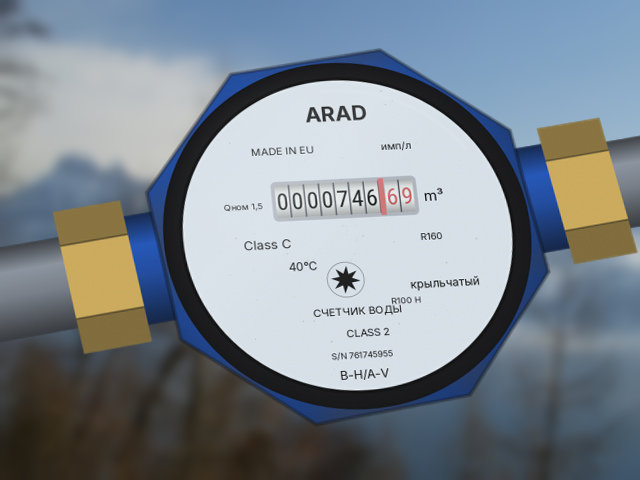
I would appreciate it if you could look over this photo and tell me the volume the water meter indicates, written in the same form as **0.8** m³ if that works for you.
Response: **746.69** m³
